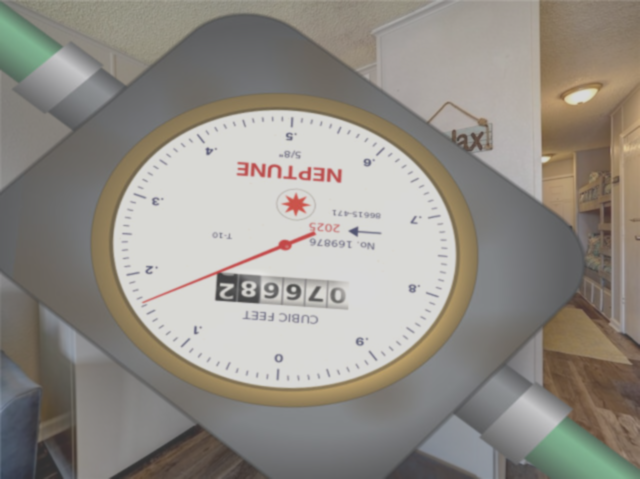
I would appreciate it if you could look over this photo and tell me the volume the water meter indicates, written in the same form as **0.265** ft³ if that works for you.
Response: **76682.16** ft³
